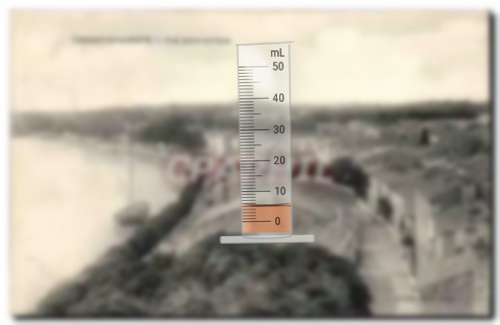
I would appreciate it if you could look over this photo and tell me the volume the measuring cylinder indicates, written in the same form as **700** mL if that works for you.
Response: **5** mL
